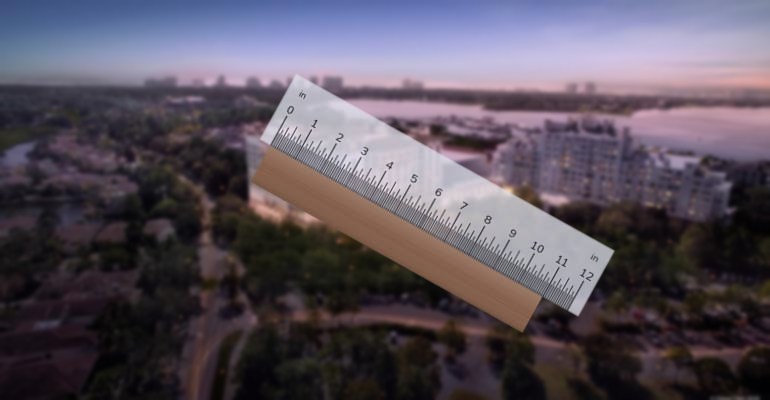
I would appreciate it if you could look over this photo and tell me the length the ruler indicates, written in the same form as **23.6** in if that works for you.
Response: **11** in
